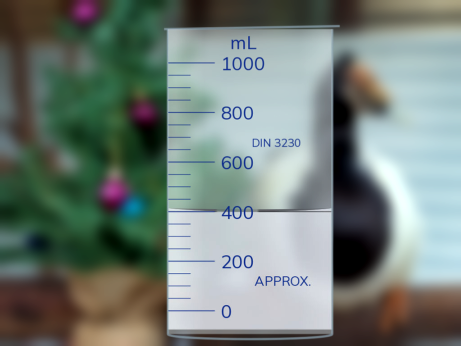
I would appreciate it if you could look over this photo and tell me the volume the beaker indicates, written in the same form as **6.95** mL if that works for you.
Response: **400** mL
